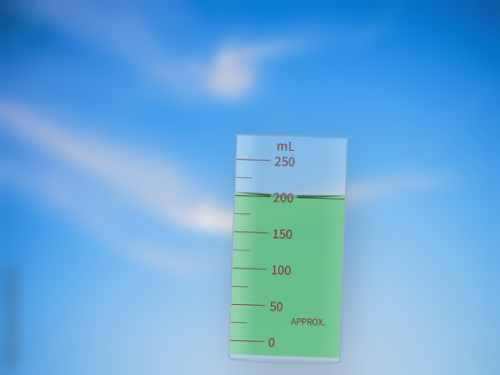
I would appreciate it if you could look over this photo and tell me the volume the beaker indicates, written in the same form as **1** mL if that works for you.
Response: **200** mL
